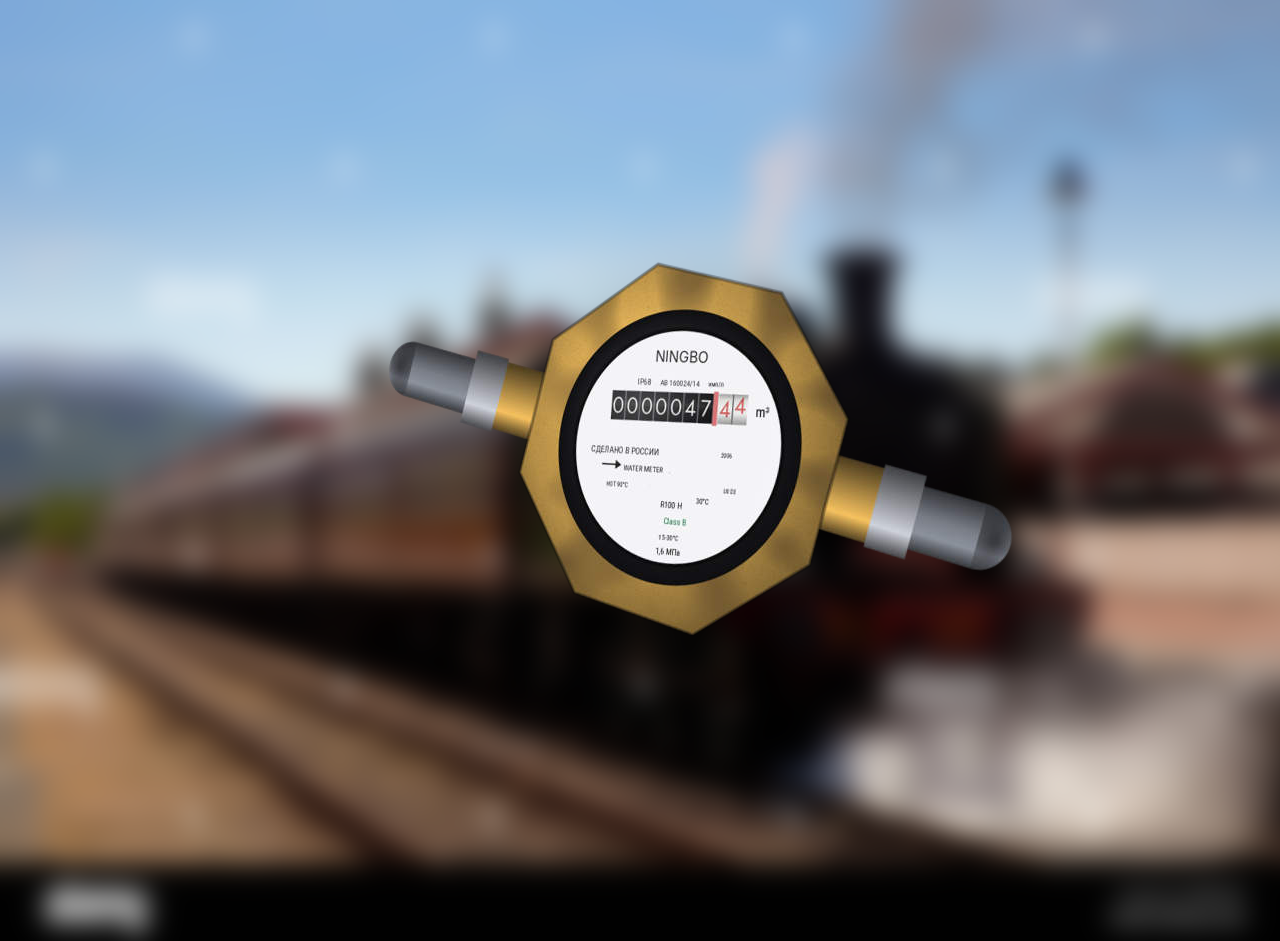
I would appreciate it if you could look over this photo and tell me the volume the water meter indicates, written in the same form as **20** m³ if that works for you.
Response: **47.44** m³
